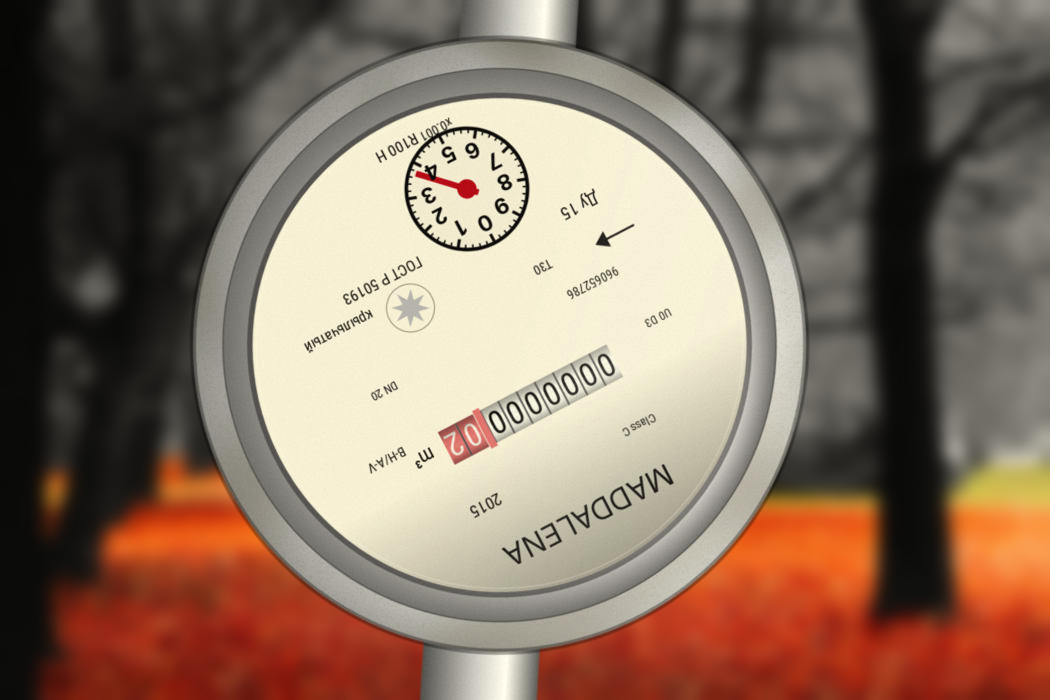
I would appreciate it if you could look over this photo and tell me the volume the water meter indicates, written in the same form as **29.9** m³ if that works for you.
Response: **0.023** m³
